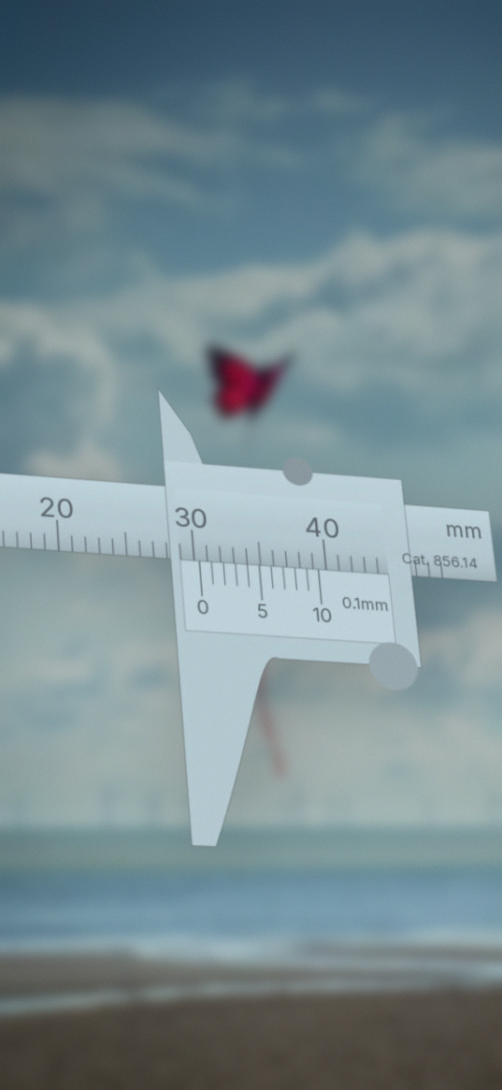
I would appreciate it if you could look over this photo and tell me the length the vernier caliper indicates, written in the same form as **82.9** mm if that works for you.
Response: **30.4** mm
